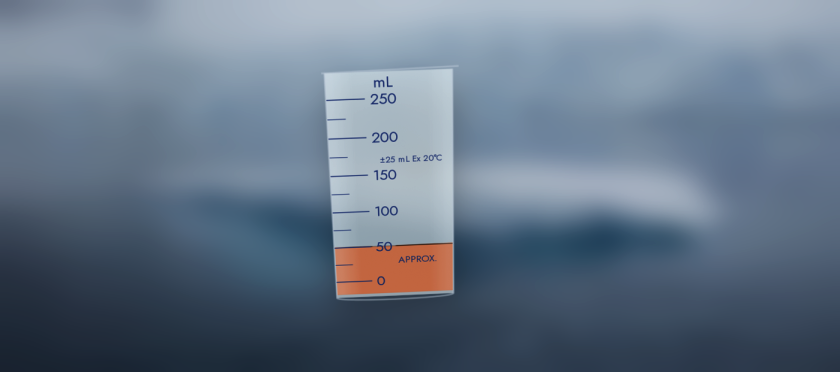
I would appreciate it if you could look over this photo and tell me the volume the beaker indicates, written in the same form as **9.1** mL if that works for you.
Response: **50** mL
